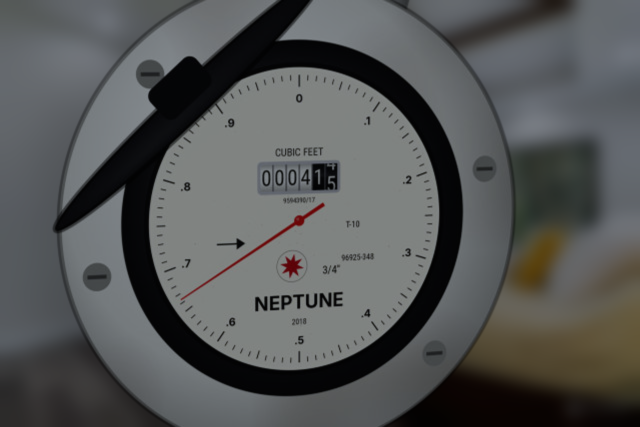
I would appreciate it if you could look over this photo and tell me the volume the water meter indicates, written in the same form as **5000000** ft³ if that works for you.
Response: **414.66** ft³
